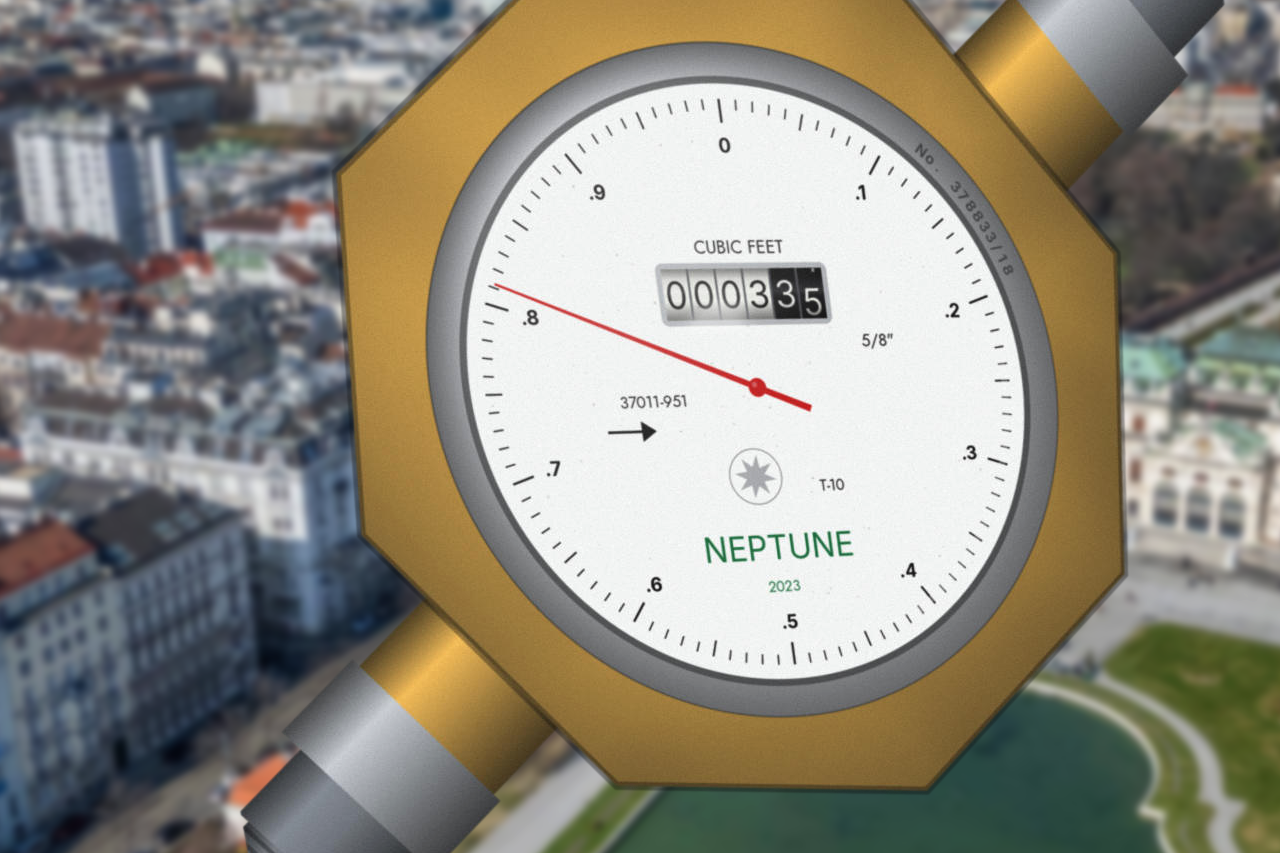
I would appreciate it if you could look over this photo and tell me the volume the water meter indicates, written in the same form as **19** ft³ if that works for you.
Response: **334.81** ft³
